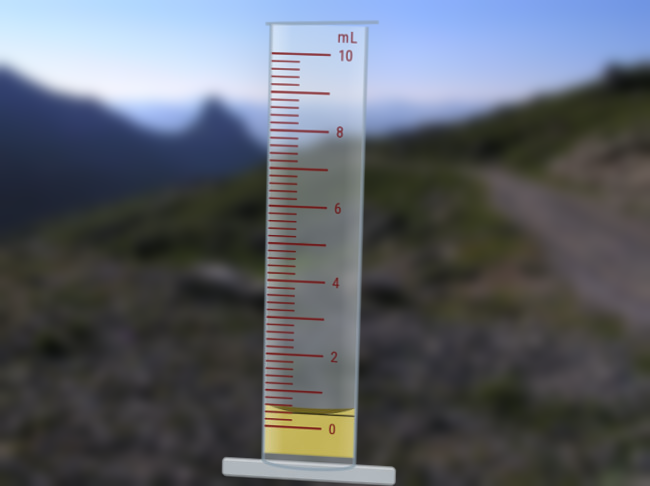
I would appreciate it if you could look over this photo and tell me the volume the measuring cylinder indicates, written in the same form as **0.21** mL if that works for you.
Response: **0.4** mL
